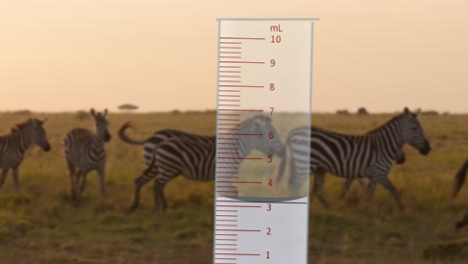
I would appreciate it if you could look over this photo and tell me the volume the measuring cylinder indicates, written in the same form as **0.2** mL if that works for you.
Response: **3.2** mL
